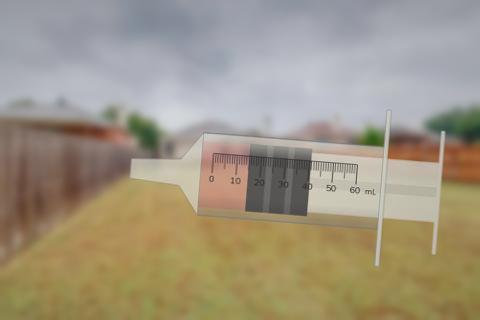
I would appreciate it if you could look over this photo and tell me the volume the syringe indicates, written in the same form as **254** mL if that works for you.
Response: **15** mL
